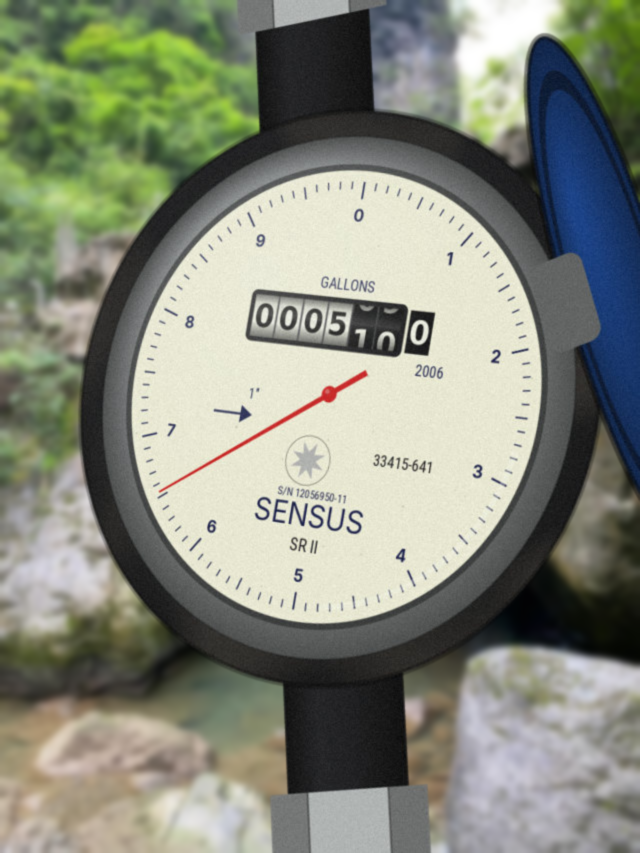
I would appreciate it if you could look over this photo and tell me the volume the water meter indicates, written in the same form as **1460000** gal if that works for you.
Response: **5096.5** gal
